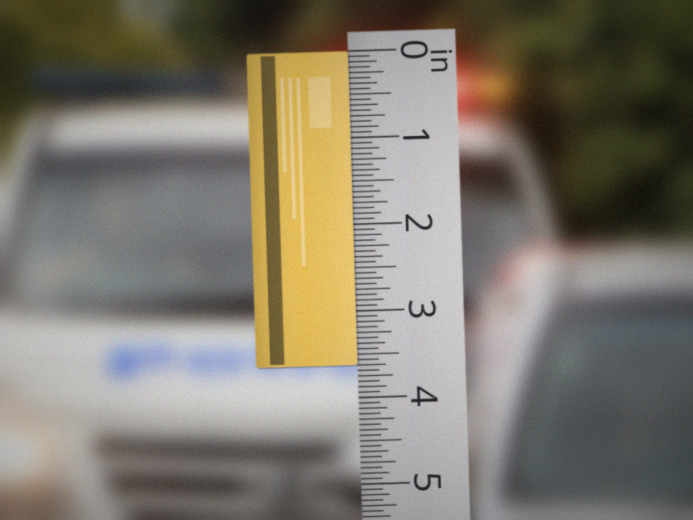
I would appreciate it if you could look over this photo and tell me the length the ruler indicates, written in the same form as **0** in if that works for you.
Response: **3.625** in
